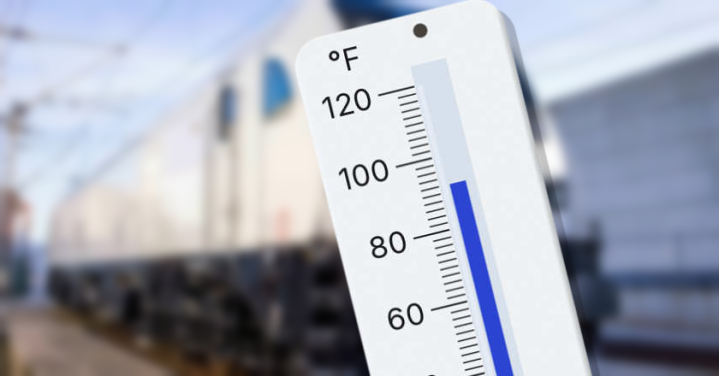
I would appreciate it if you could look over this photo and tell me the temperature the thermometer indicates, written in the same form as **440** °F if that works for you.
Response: **92** °F
